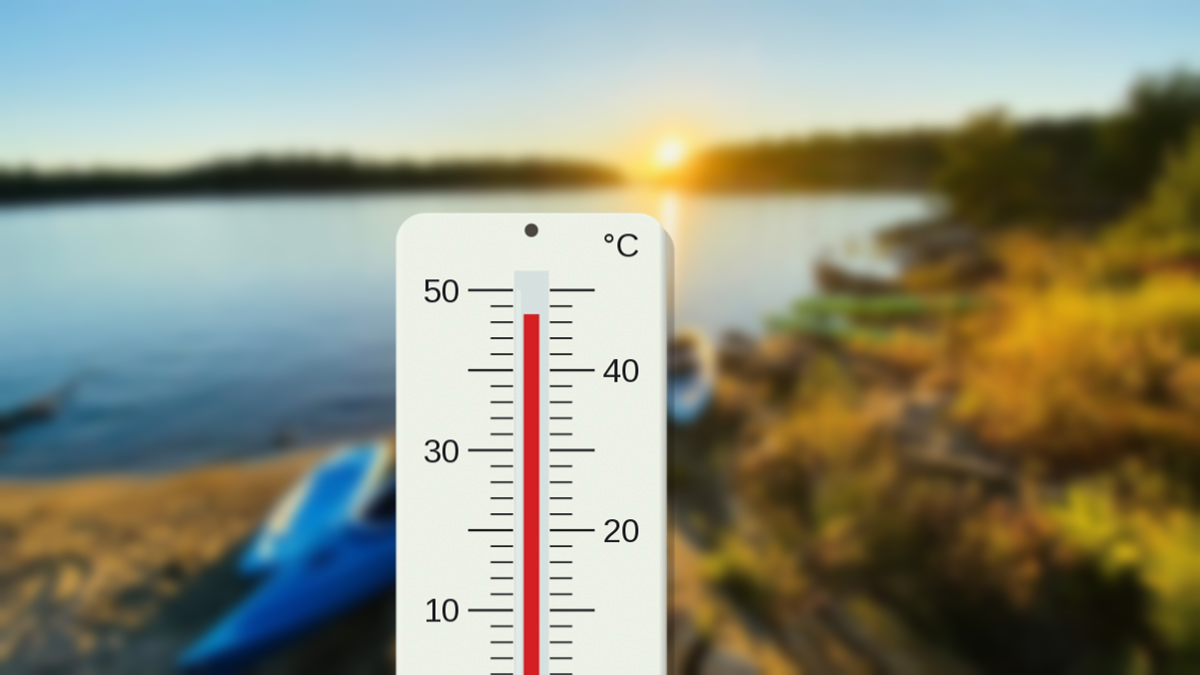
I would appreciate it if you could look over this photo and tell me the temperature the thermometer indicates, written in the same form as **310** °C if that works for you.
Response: **47** °C
